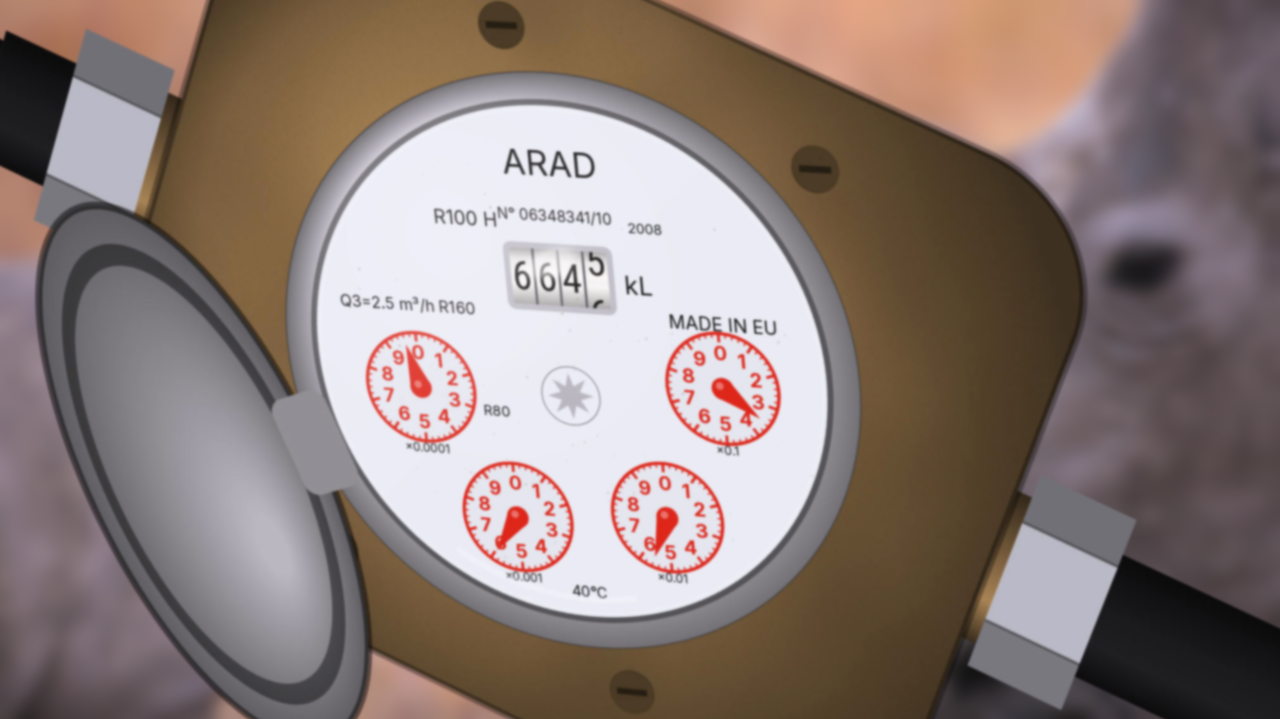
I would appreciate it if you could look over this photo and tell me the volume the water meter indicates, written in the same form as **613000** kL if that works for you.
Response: **6645.3559** kL
